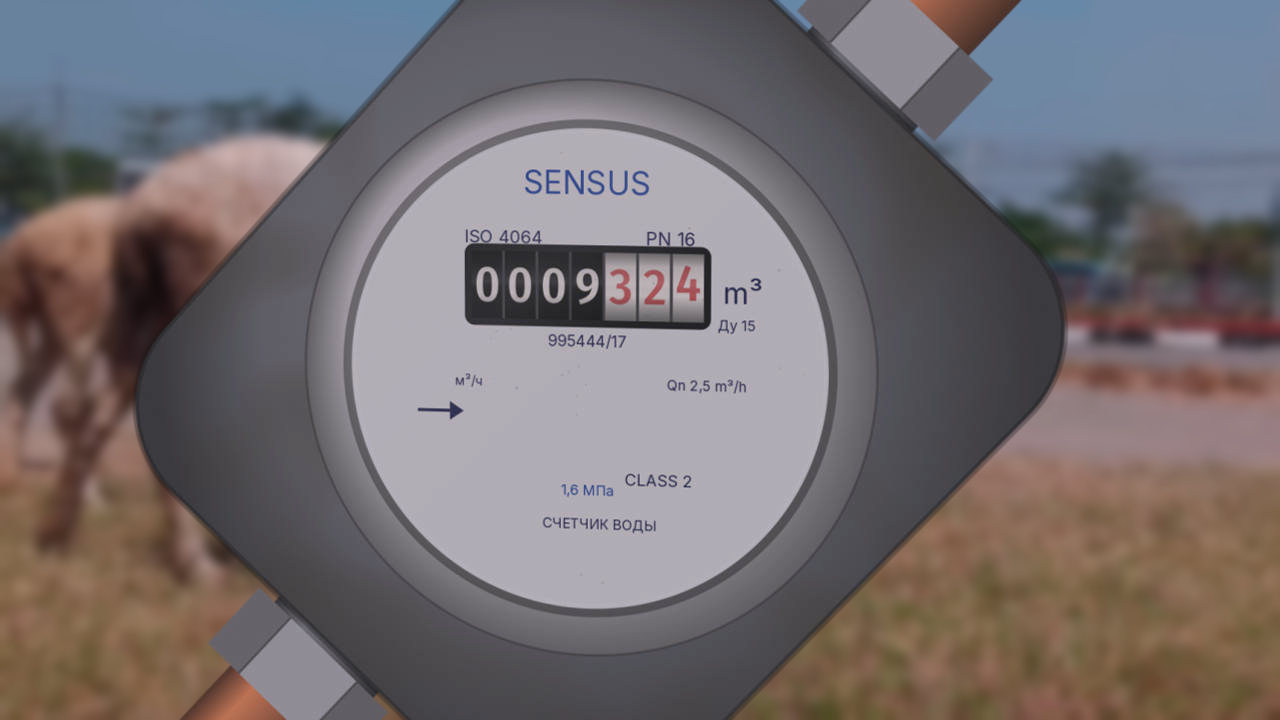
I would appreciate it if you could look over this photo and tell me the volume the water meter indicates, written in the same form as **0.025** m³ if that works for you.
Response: **9.324** m³
